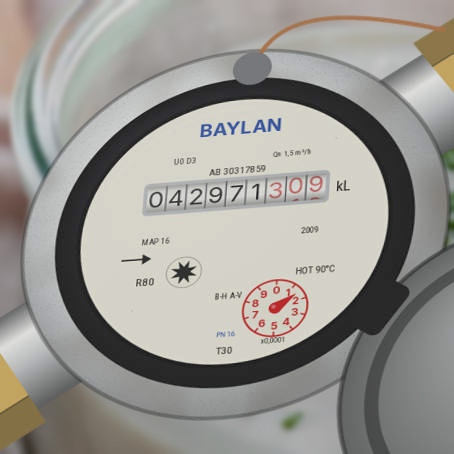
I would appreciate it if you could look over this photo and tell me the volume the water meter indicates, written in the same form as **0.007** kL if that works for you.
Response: **42971.3091** kL
